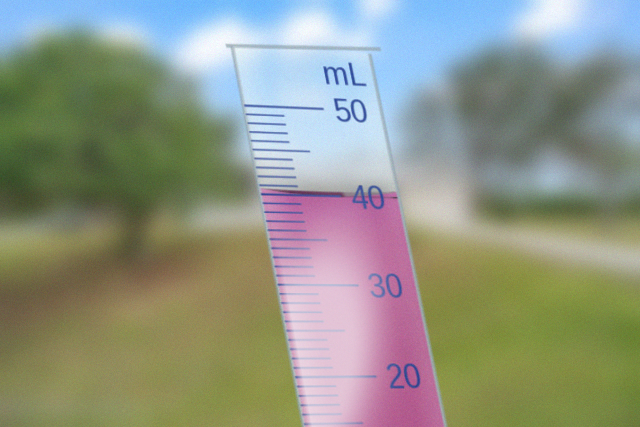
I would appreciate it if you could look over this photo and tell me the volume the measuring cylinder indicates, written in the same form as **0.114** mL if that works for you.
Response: **40** mL
